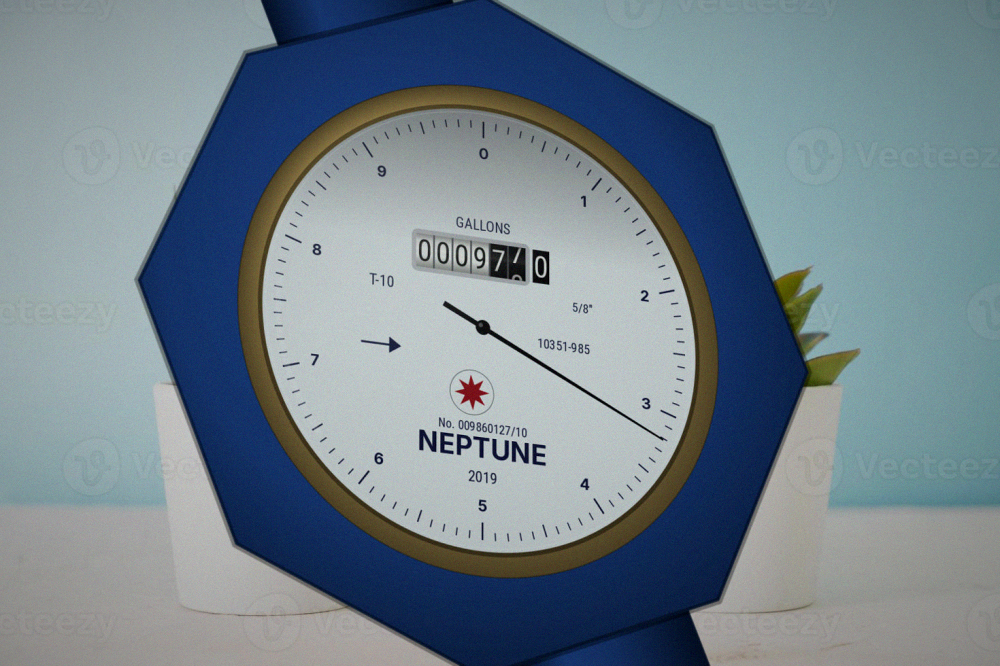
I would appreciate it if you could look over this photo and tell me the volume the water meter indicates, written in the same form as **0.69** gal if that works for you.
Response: **9773.2** gal
